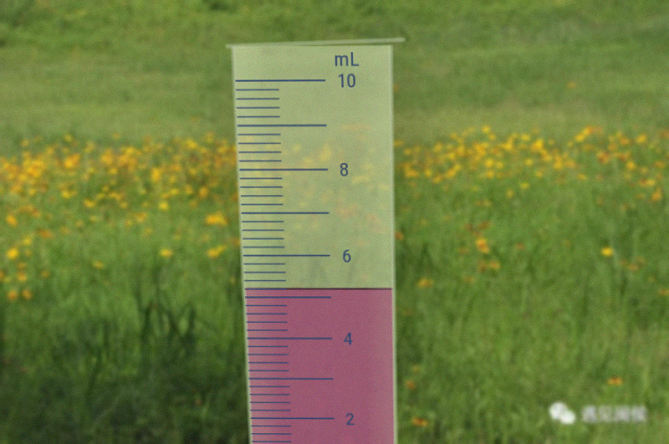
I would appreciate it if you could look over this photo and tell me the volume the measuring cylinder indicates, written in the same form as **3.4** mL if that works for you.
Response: **5.2** mL
